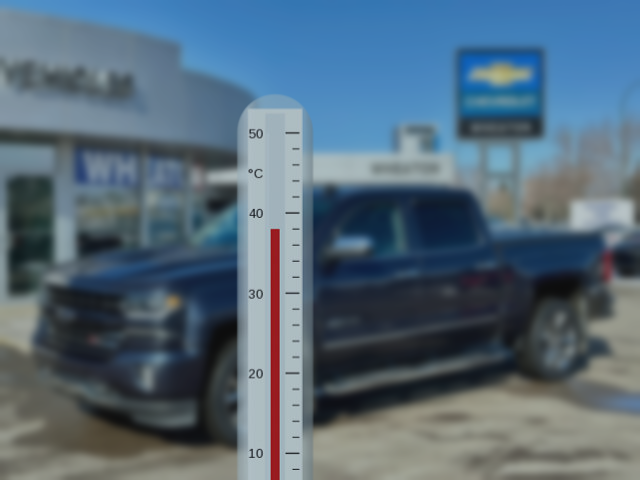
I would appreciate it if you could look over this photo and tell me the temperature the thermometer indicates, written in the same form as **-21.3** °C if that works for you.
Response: **38** °C
